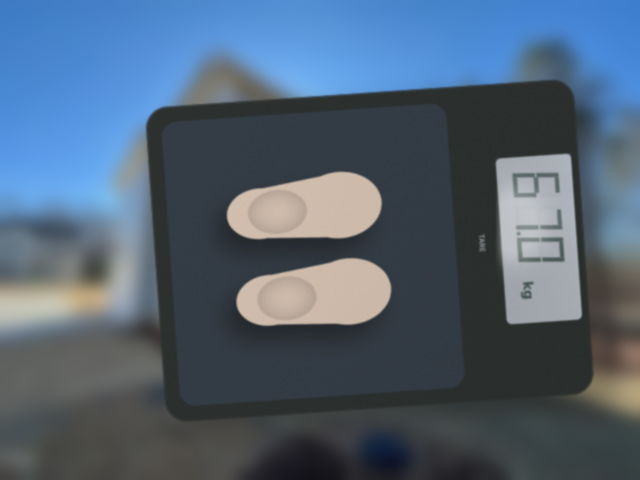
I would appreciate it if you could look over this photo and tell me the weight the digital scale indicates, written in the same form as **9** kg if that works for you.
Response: **67.0** kg
